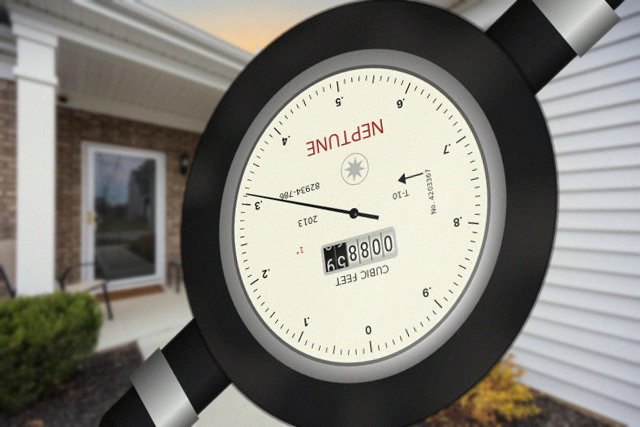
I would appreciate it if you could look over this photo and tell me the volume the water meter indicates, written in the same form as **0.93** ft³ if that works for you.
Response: **8859.31** ft³
